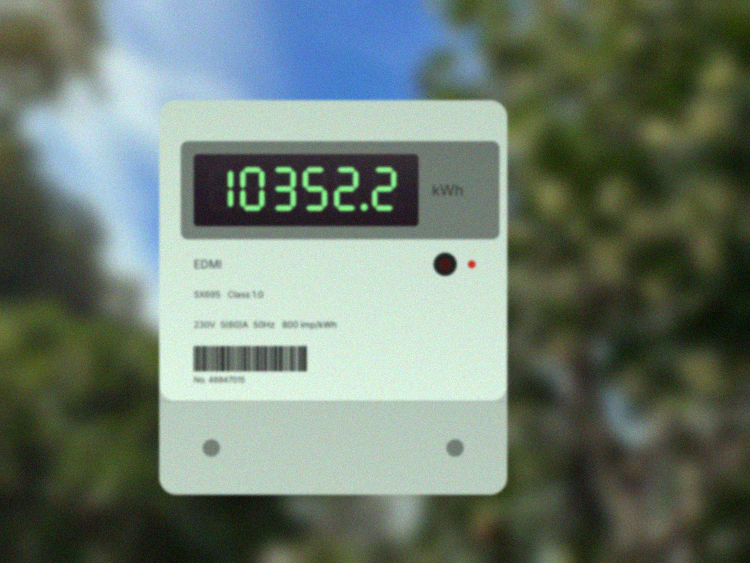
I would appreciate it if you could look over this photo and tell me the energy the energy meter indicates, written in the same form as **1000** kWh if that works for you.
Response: **10352.2** kWh
